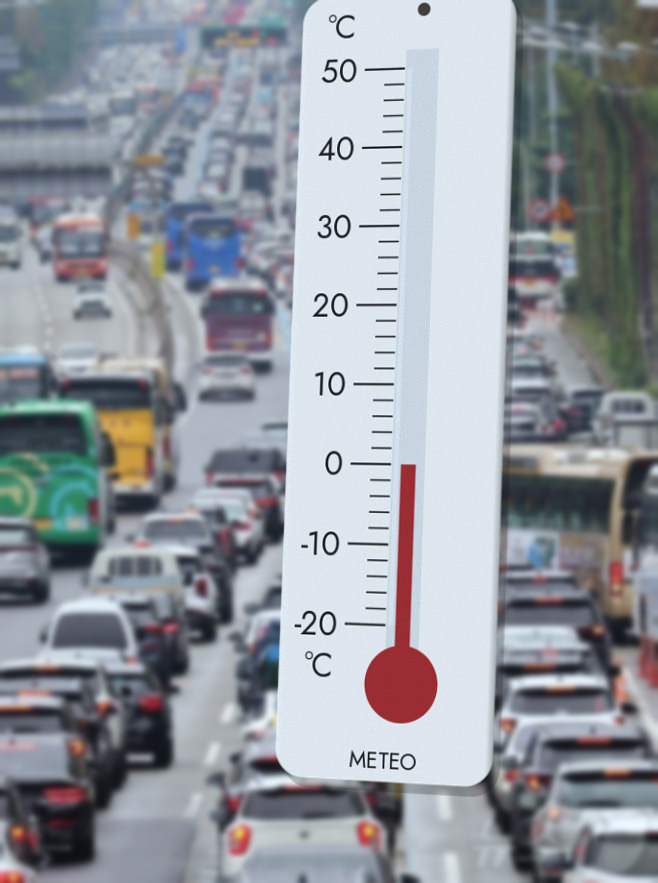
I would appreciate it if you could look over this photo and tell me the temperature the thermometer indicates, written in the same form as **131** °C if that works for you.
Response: **0** °C
